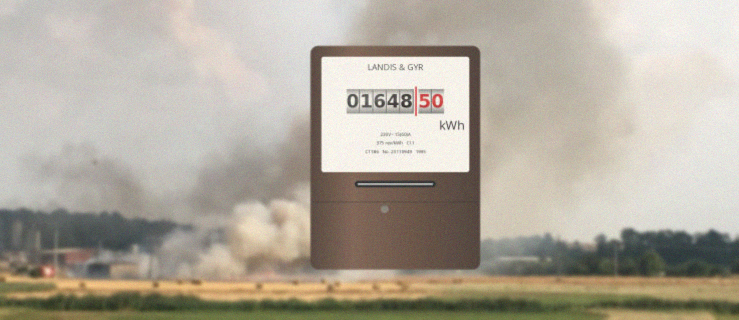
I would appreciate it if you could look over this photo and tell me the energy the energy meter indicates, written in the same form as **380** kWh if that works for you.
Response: **1648.50** kWh
